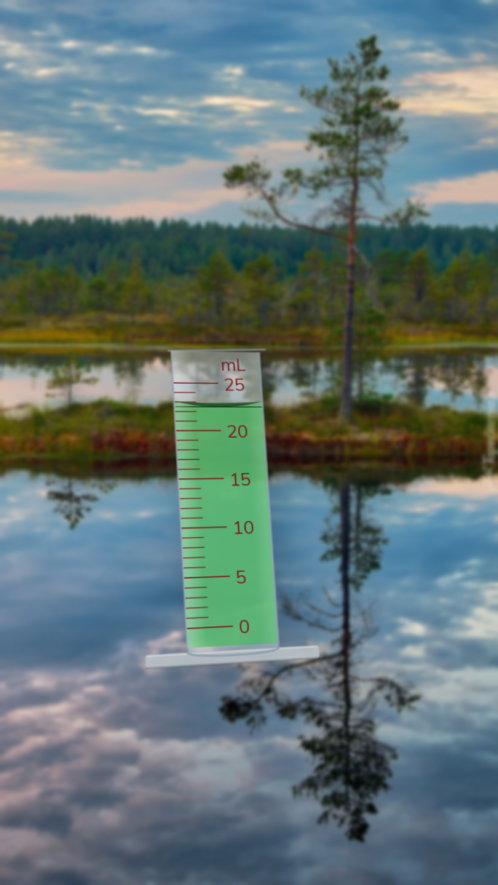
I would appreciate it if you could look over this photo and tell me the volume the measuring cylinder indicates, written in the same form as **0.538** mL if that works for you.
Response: **22.5** mL
